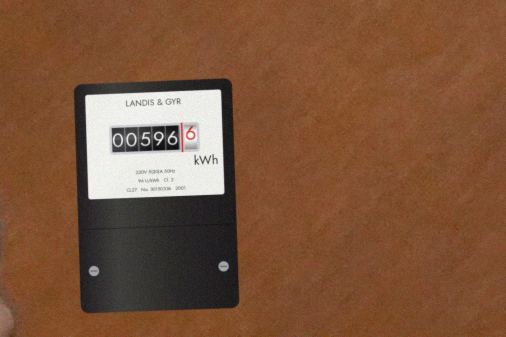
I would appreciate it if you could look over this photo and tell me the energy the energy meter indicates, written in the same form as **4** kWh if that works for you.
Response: **596.6** kWh
